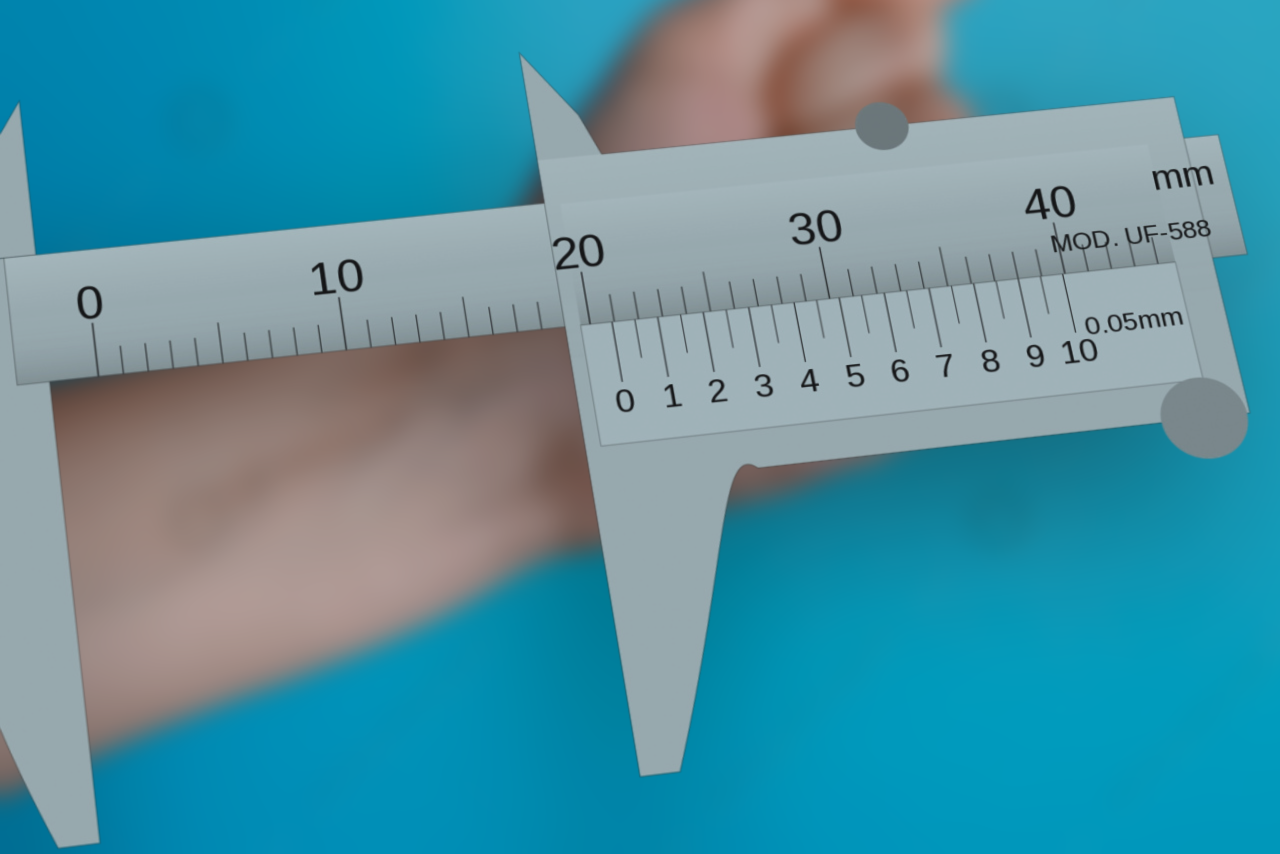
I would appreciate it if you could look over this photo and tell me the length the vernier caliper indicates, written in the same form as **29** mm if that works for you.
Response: **20.9** mm
